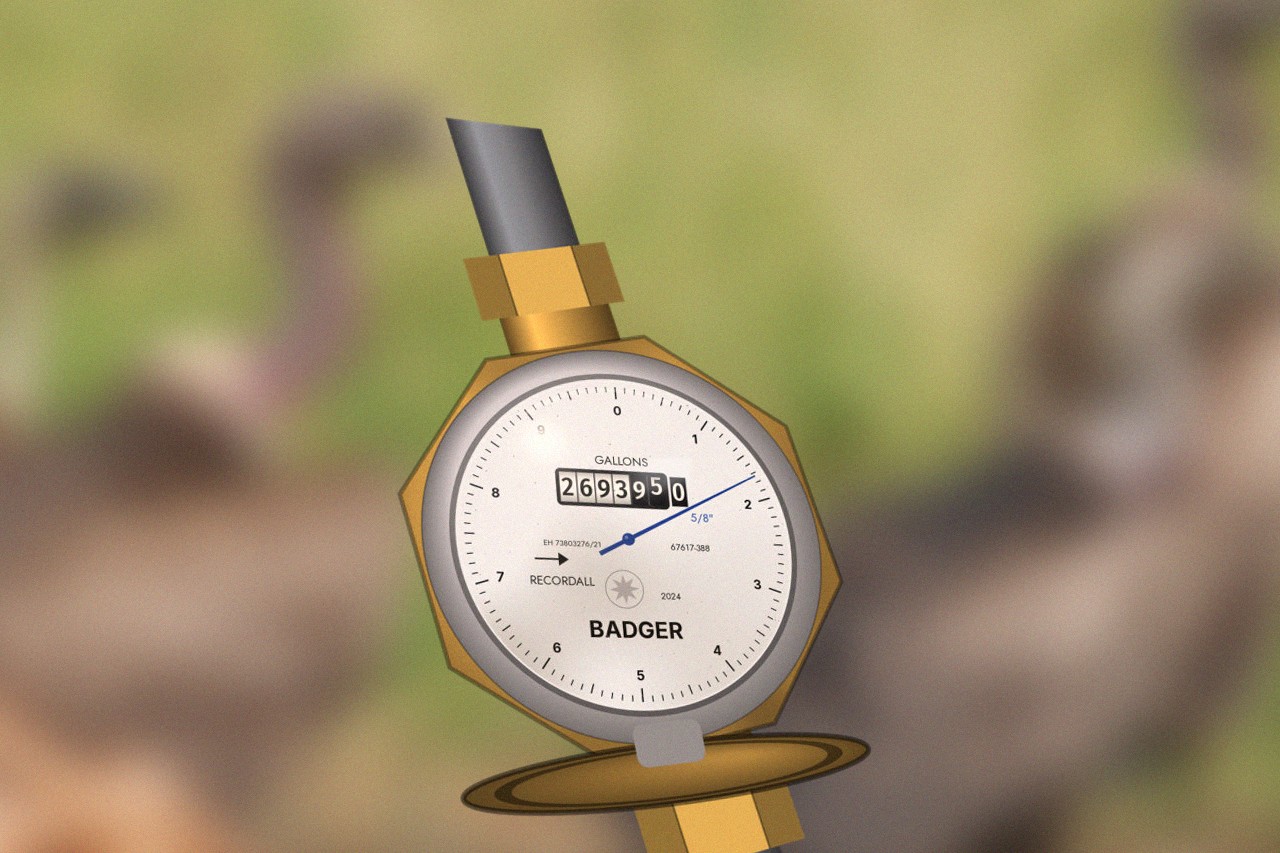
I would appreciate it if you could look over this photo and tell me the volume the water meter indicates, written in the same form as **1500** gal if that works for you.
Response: **2693951.7** gal
